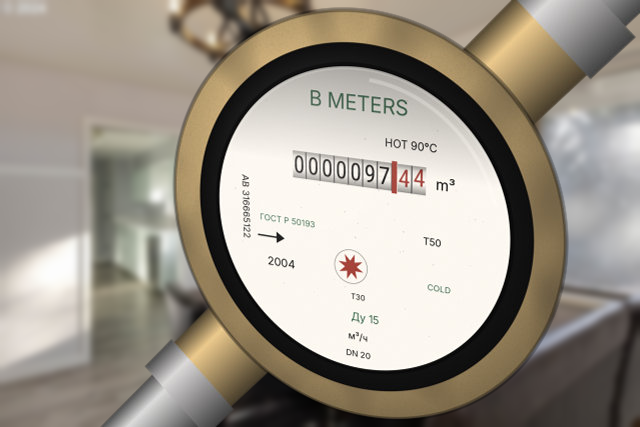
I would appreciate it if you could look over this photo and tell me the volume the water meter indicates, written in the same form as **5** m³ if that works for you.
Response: **97.44** m³
